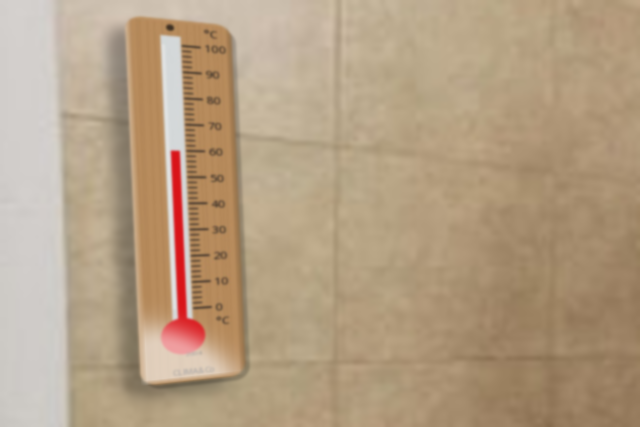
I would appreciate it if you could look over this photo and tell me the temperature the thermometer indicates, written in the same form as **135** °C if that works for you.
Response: **60** °C
